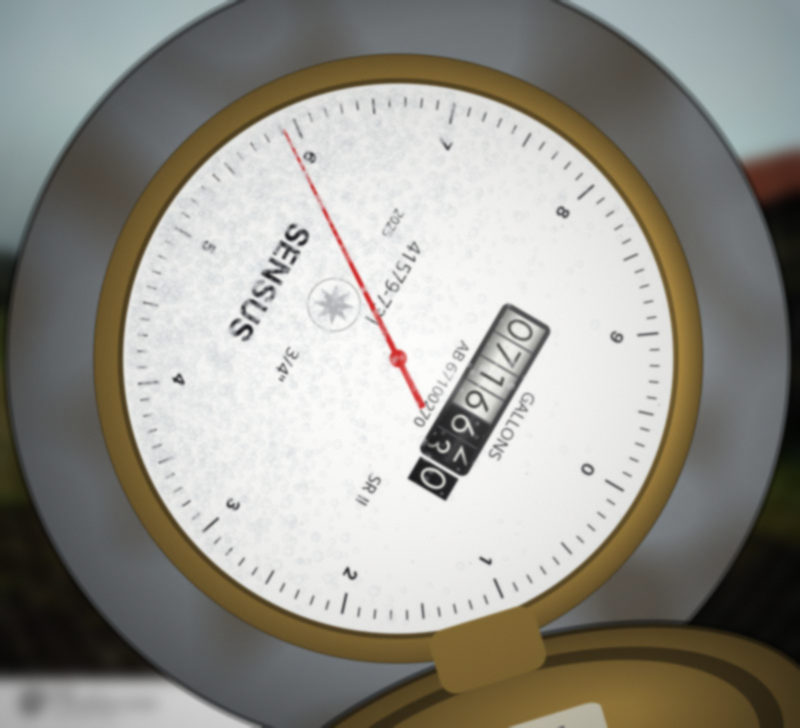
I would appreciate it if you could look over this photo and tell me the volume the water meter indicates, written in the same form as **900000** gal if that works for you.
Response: **716625.9** gal
